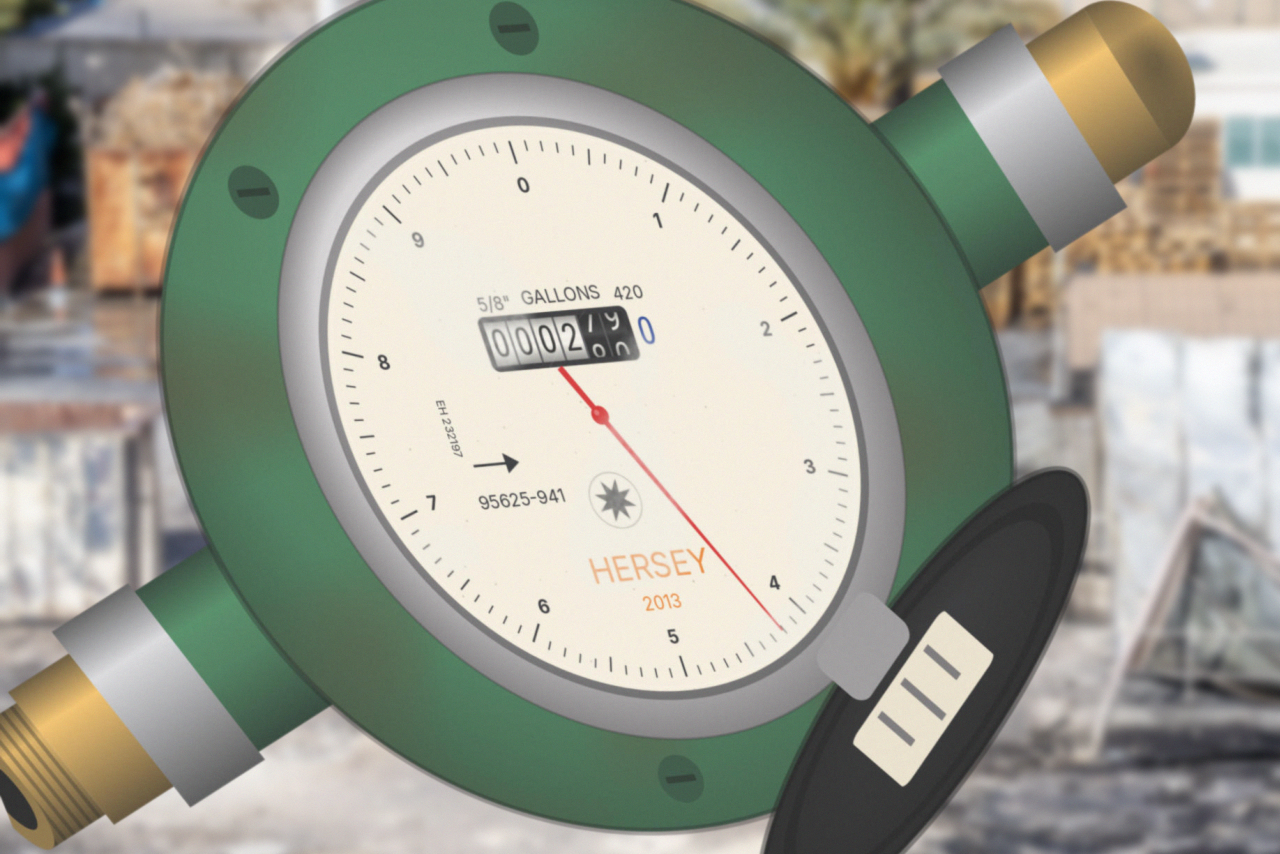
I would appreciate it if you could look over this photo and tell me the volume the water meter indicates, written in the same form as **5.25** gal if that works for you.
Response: **2794.2** gal
